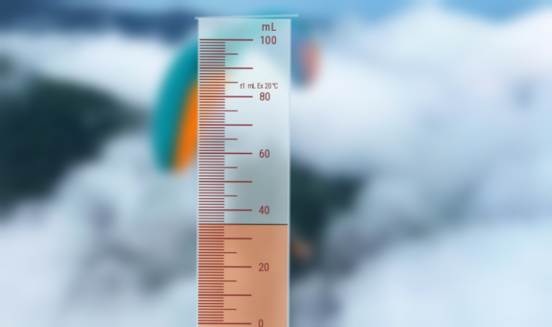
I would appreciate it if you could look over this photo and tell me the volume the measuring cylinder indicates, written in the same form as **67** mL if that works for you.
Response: **35** mL
